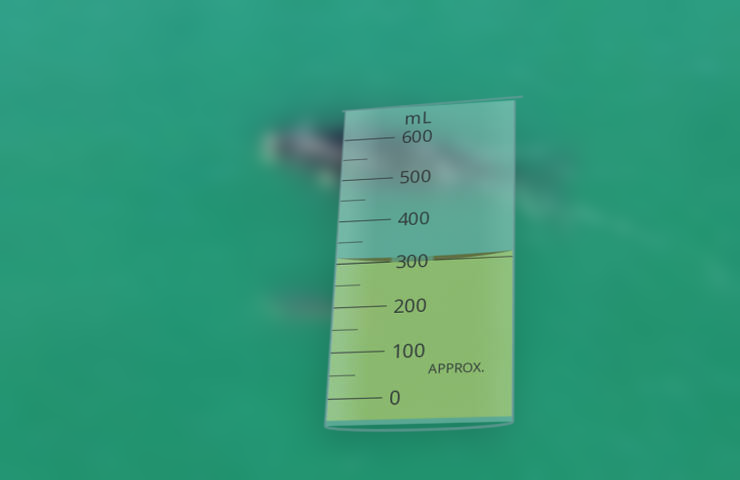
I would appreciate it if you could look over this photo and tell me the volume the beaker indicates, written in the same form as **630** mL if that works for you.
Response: **300** mL
